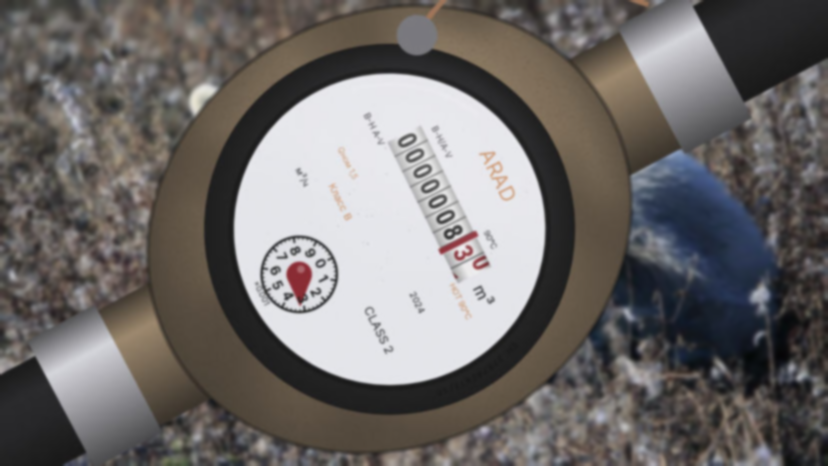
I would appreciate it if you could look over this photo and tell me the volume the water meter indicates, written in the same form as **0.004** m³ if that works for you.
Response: **8.303** m³
